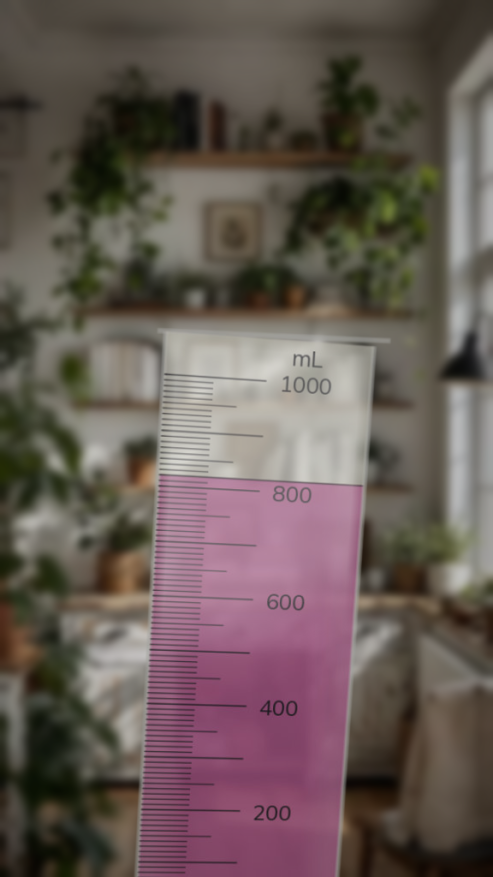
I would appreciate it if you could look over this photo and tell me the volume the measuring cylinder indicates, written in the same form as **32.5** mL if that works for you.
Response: **820** mL
